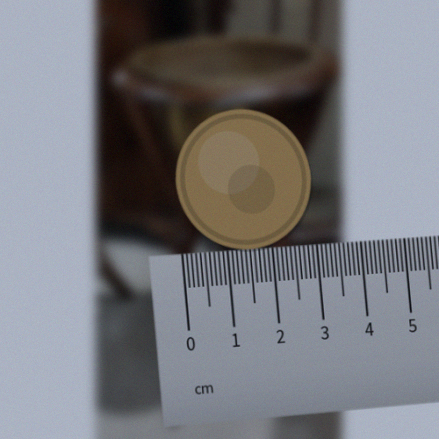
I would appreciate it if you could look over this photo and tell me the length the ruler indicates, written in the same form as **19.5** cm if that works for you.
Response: **3** cm
